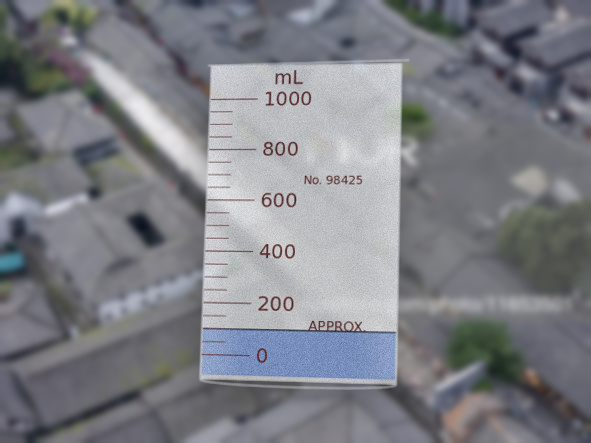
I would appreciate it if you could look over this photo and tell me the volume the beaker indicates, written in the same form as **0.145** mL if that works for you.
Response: **100** mL
